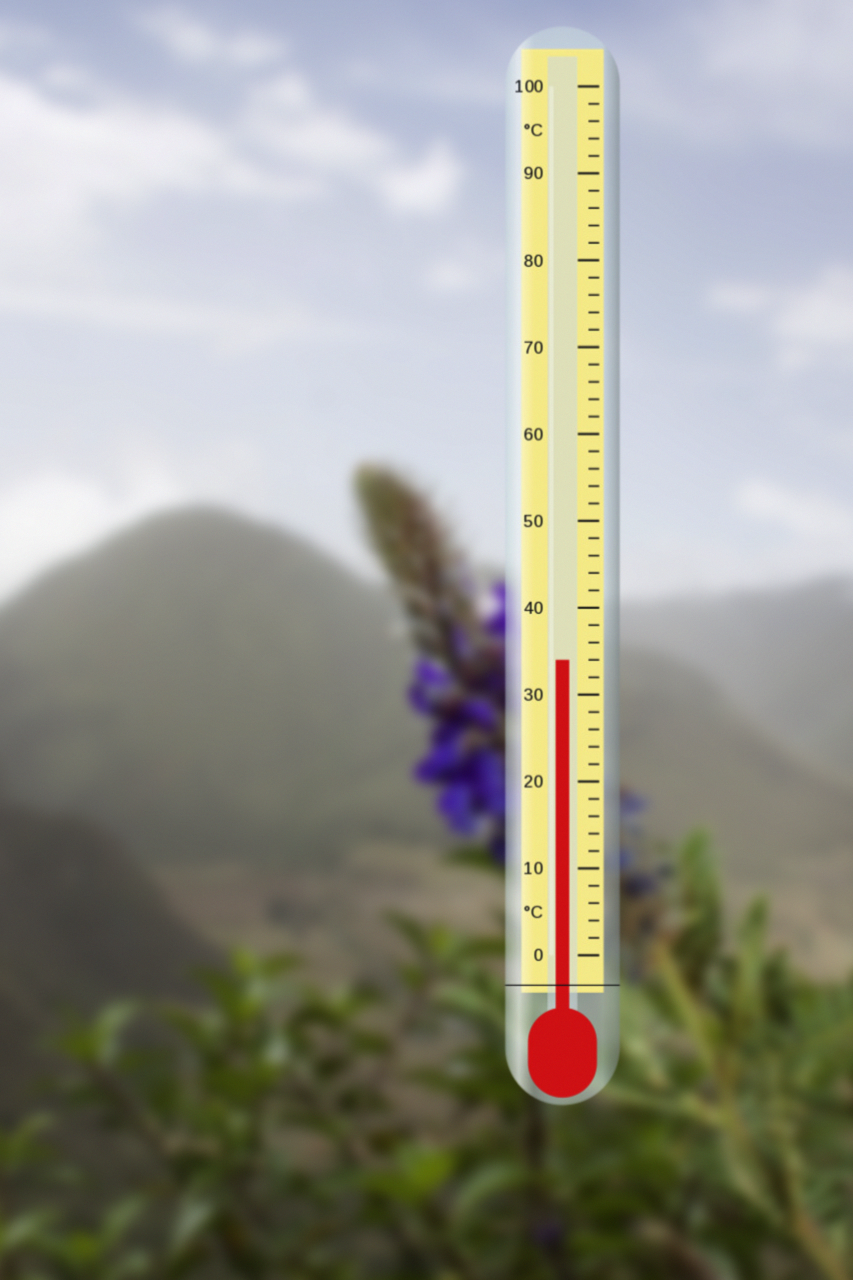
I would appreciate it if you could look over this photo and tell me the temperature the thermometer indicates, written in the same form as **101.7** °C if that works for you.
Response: **34** °C
